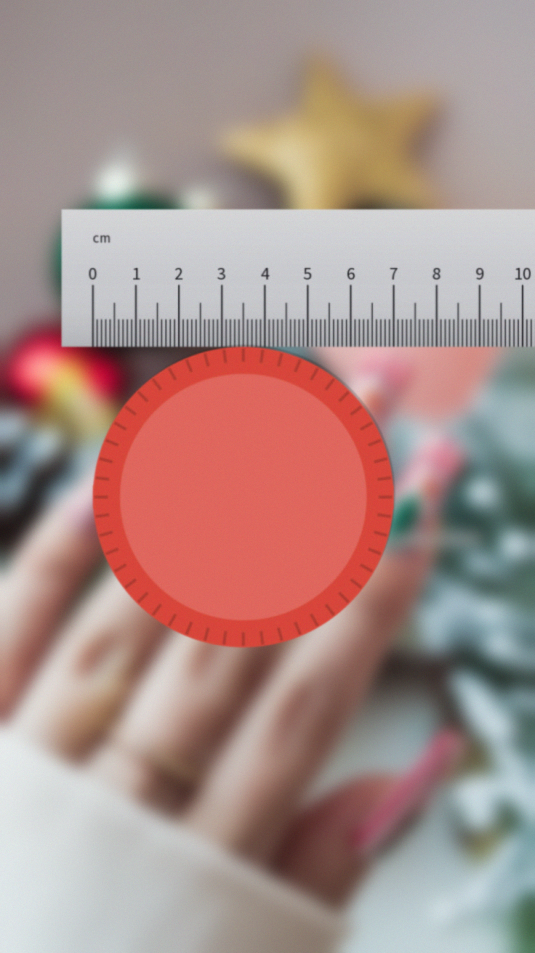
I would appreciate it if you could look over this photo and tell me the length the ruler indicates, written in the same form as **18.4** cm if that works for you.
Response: **7** cm
